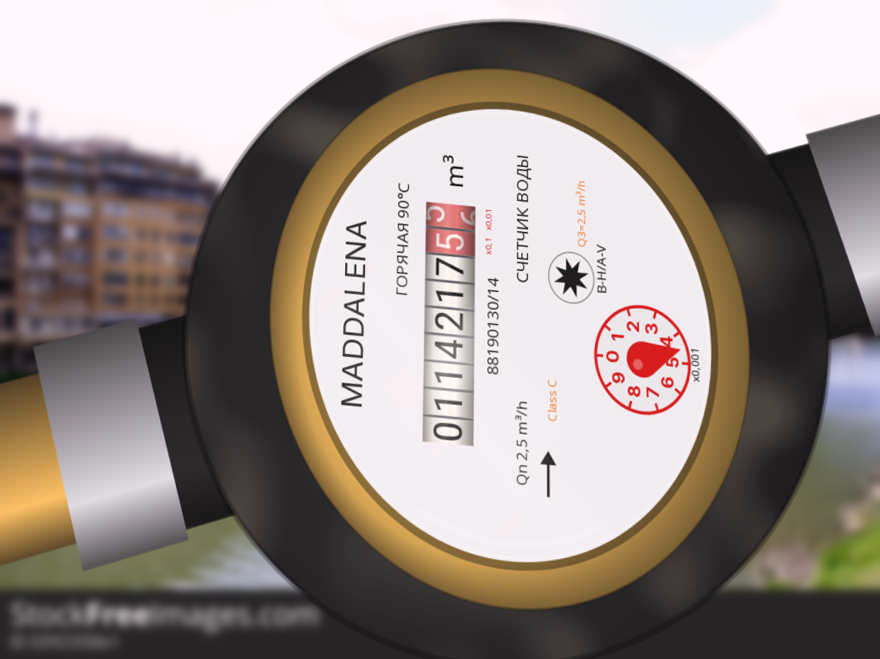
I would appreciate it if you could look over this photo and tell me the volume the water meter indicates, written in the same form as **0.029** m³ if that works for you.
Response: **114217.554** m³
